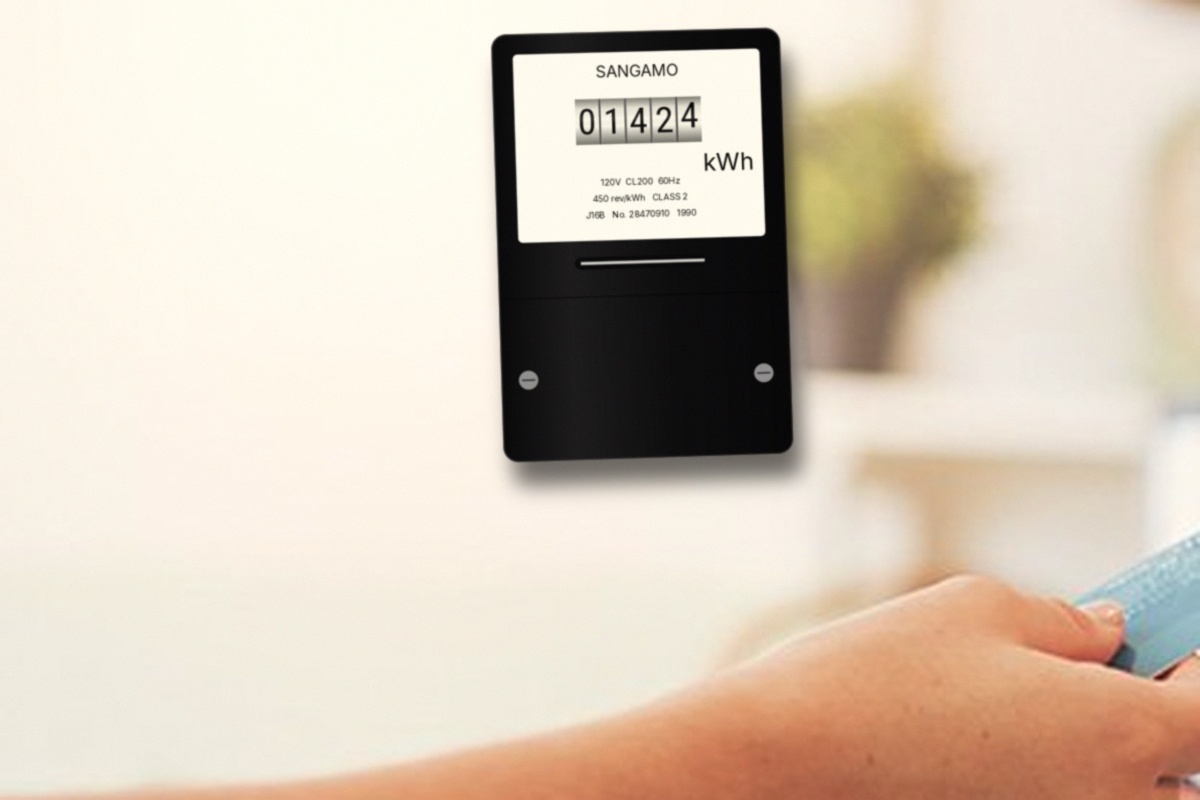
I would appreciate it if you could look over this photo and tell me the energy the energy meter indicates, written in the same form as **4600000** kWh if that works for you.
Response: **1424** kWh
